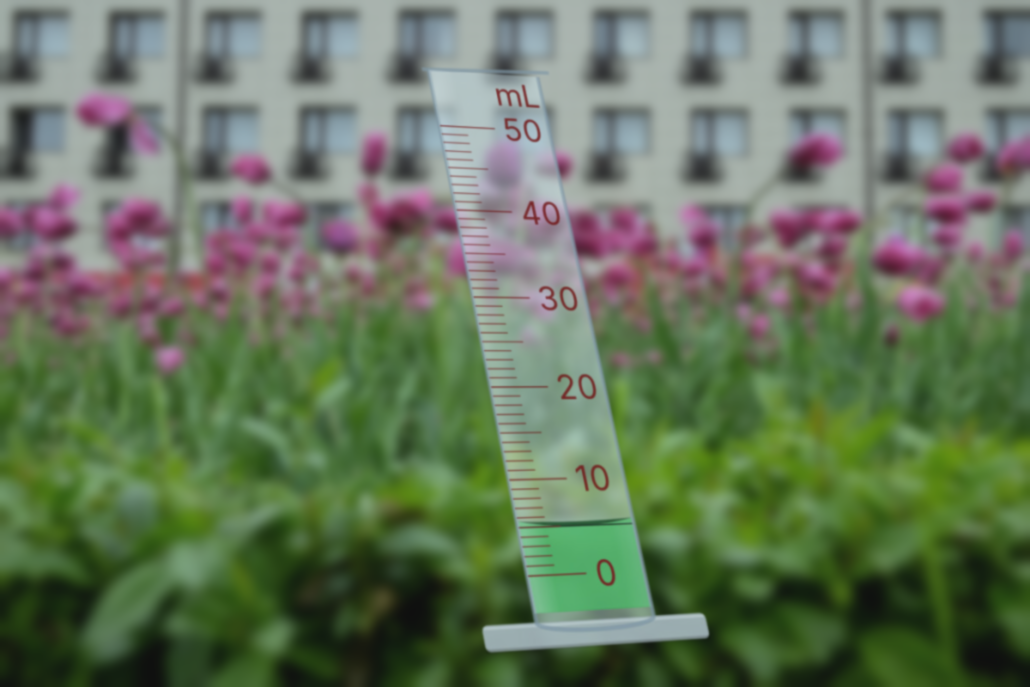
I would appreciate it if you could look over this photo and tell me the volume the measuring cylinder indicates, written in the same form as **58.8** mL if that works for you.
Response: **5** mL
